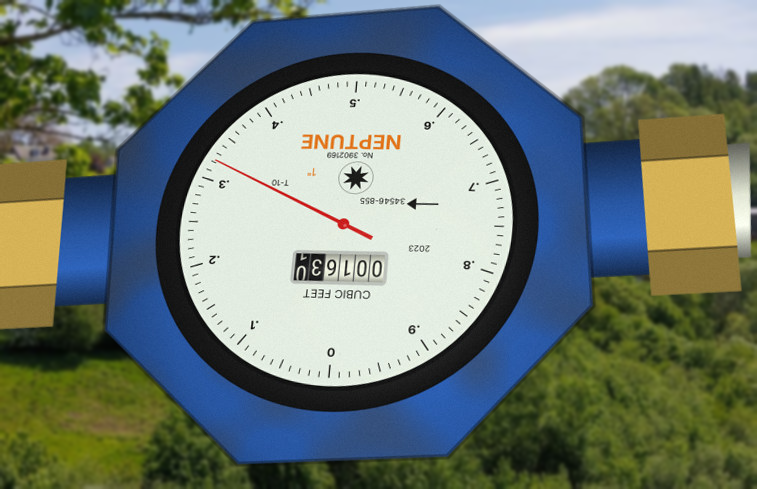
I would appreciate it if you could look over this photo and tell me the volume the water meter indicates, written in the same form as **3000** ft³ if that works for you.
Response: **1630.32** ft³
